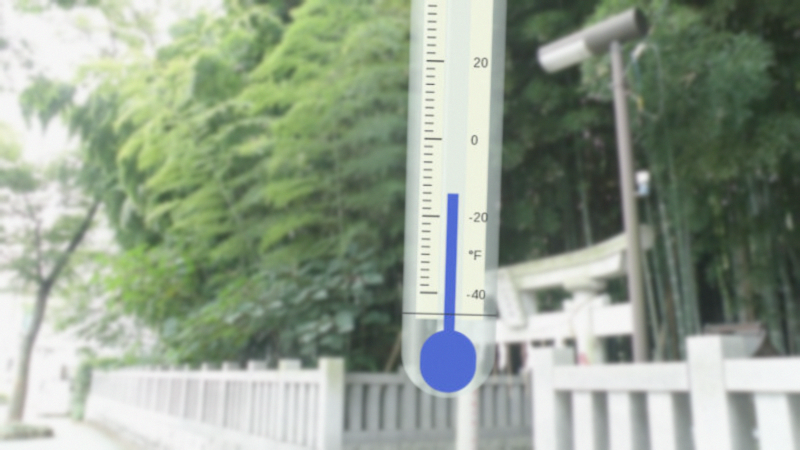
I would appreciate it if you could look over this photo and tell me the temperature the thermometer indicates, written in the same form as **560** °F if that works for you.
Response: **-14** °F
